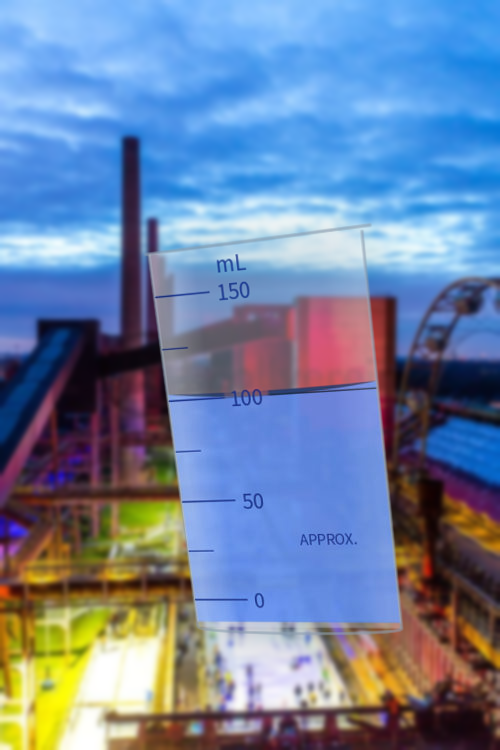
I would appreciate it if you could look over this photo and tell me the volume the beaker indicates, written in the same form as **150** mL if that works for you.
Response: **100** mL
